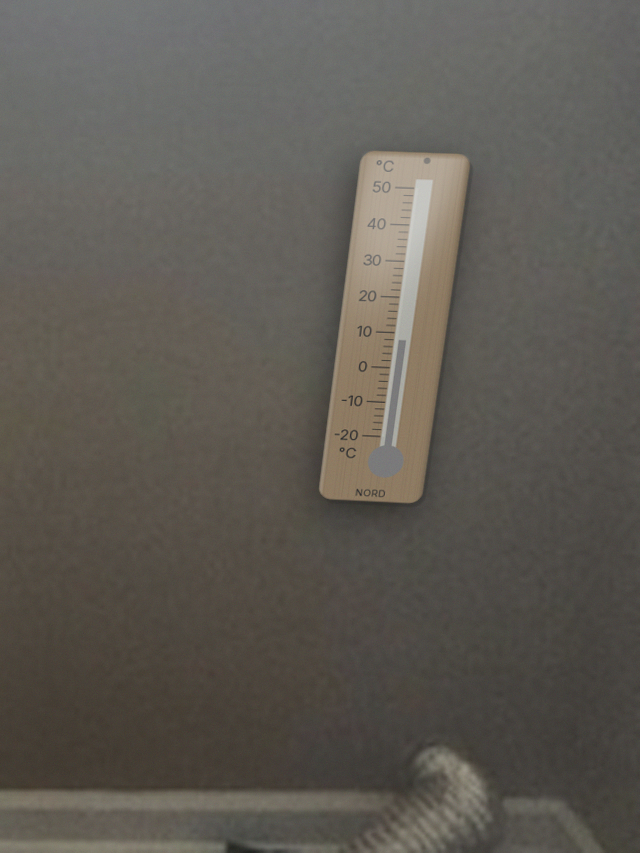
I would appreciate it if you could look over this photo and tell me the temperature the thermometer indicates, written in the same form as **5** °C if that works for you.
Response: **8** °C
